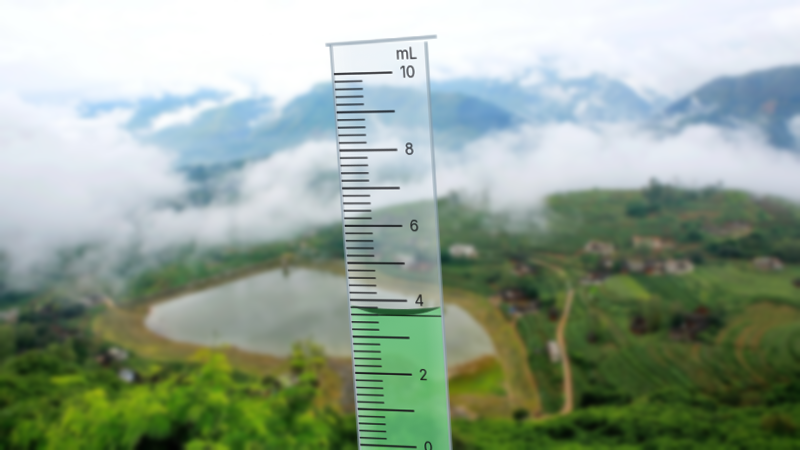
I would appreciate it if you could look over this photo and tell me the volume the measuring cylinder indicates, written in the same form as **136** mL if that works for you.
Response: **3.6** mL
